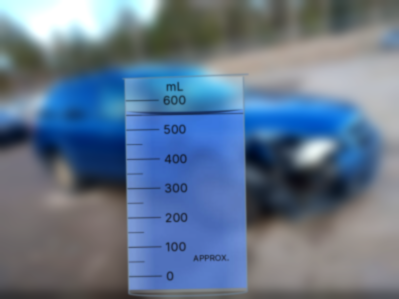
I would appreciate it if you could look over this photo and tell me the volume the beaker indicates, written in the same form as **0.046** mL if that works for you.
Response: **550** mL
